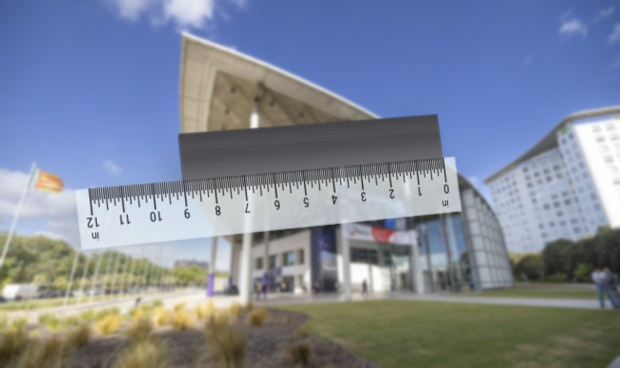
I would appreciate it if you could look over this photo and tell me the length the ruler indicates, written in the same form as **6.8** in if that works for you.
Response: **9** in
